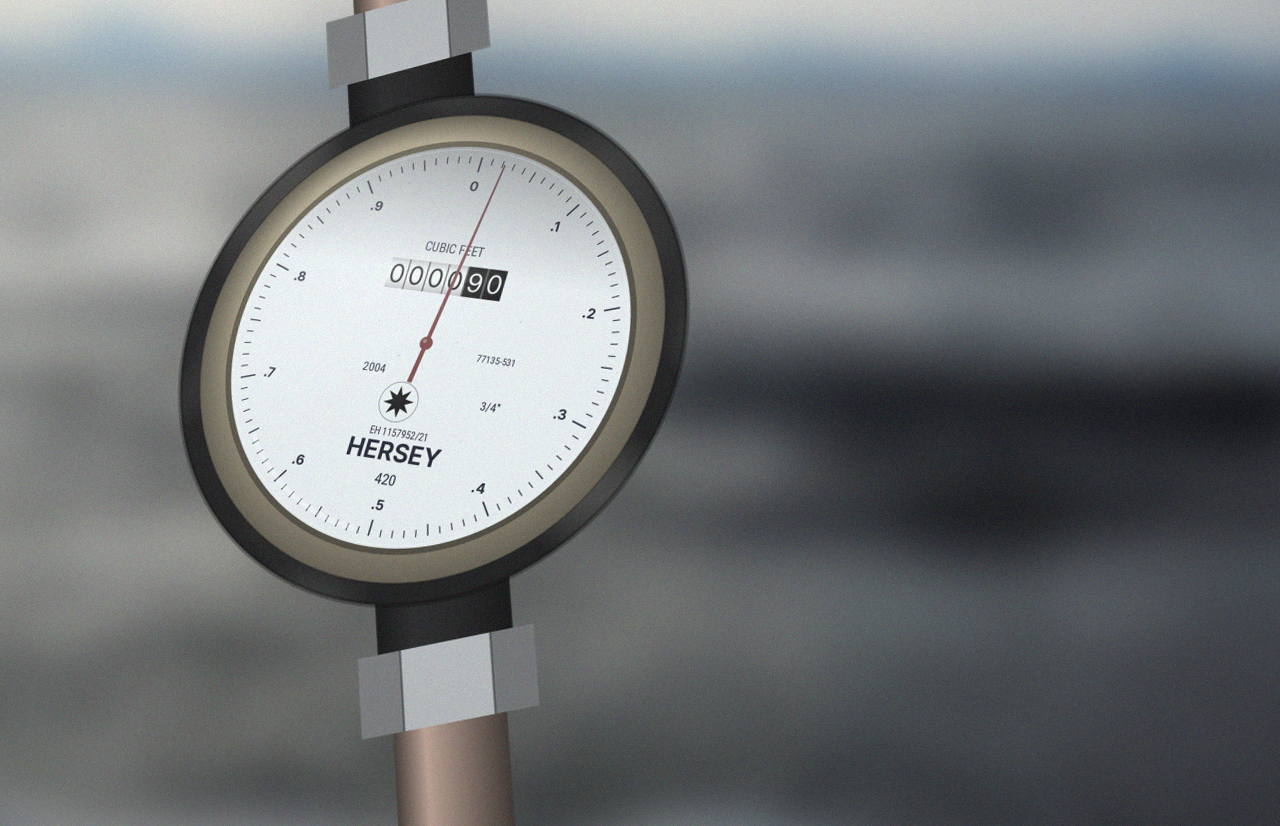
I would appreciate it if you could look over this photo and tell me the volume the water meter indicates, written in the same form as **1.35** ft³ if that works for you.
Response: **90.02** ft³
